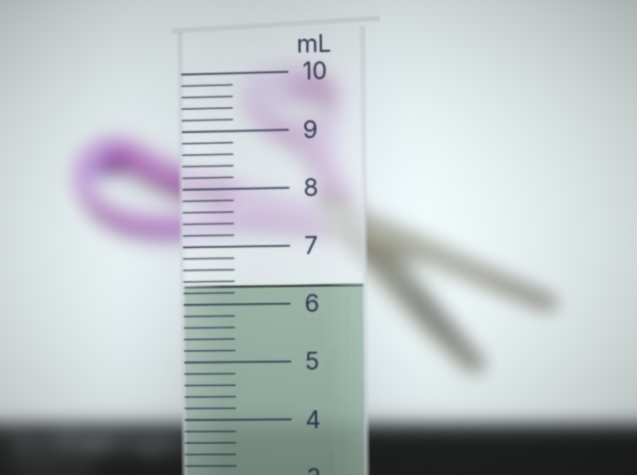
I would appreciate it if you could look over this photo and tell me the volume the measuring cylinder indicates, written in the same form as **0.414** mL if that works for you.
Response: **6.3** mL
